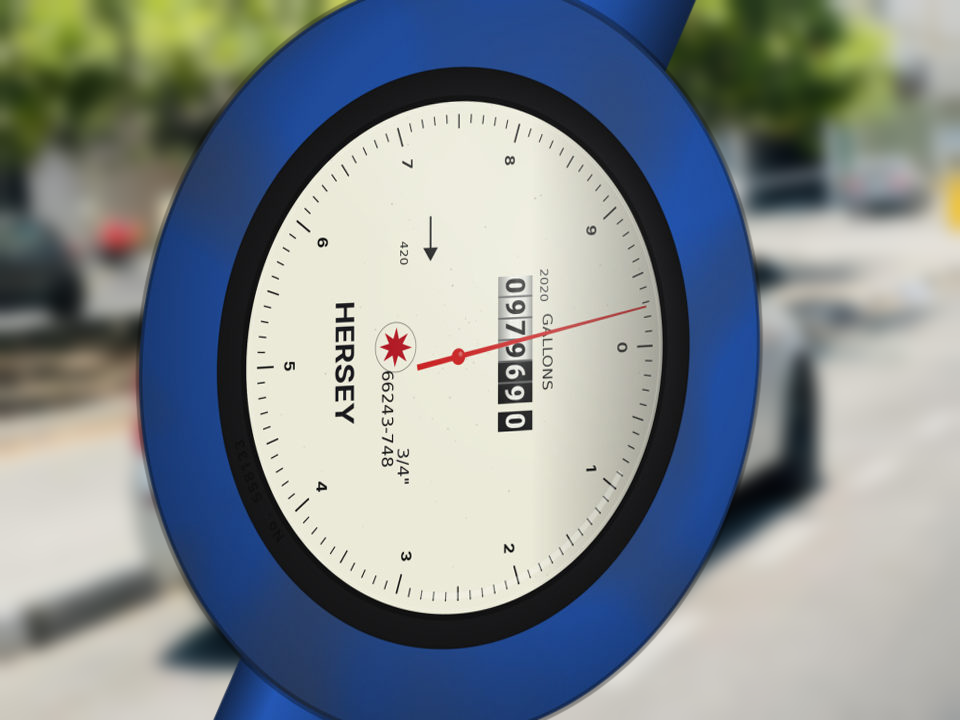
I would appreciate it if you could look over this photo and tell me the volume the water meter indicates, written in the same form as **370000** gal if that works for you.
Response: **979689.7** gal
